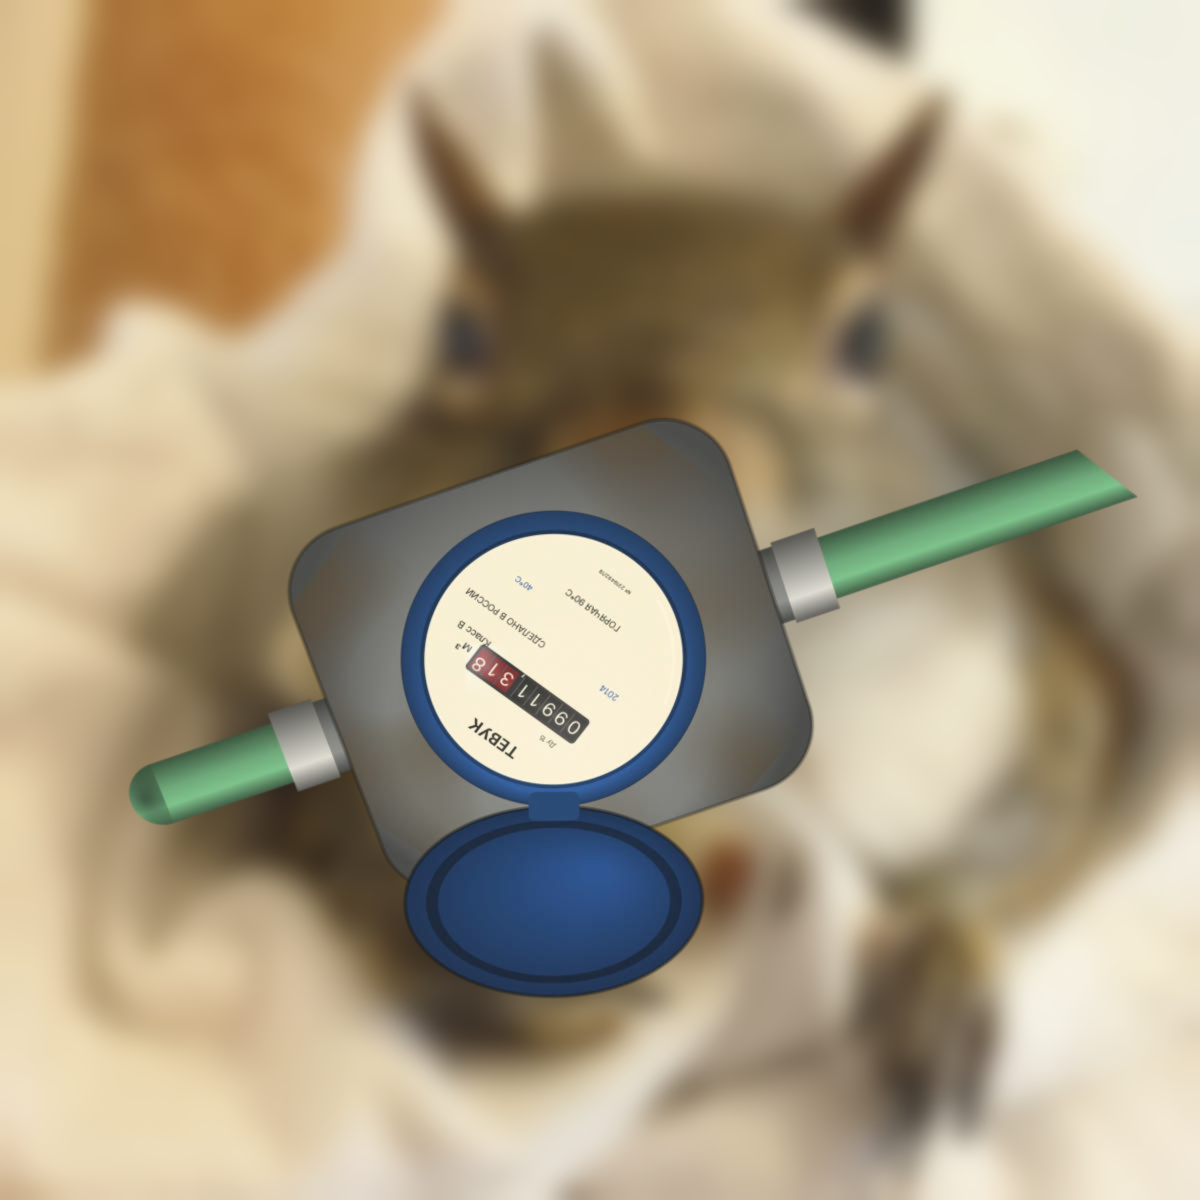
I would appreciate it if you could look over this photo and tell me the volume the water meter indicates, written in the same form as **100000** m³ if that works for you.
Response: **9911.318** m³
